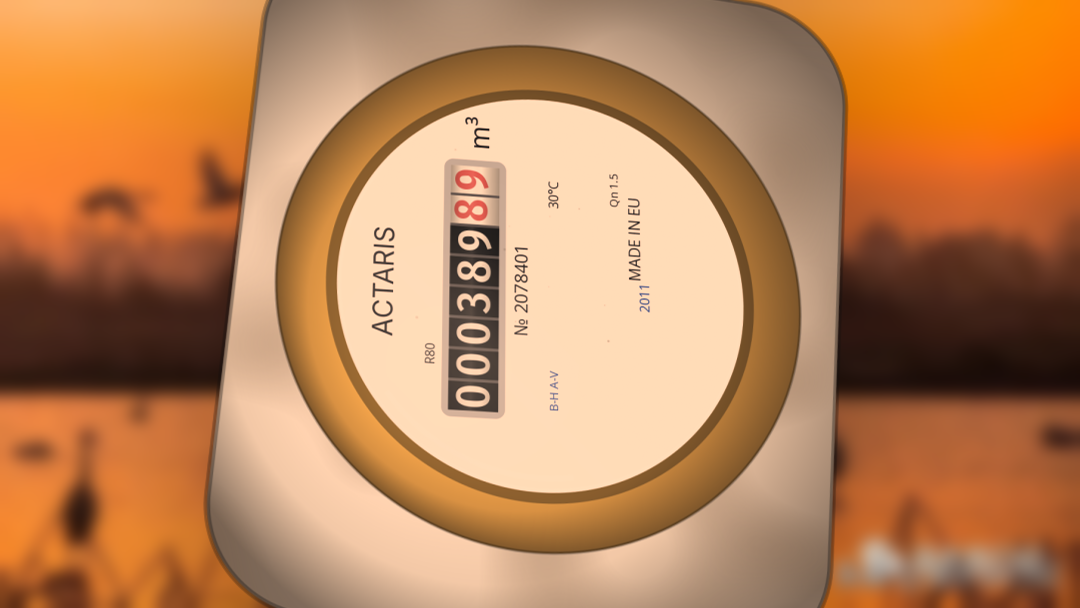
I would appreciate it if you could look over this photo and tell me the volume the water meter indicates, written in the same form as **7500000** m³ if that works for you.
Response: **389.89** m³
